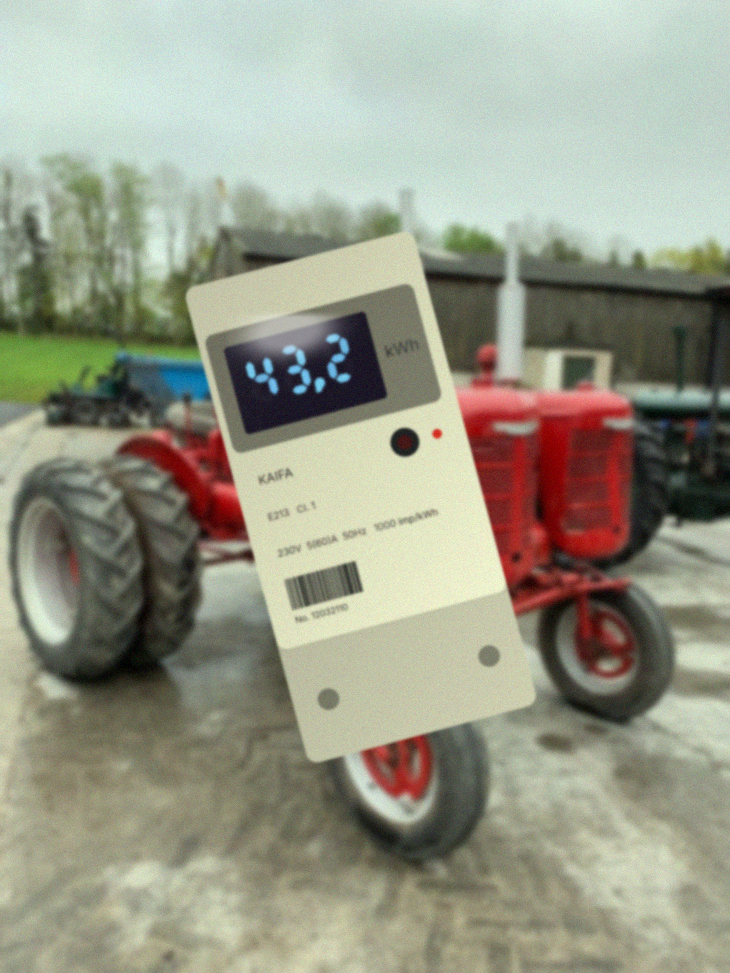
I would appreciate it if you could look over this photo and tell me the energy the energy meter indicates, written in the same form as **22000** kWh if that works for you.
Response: **43.2** kWh
